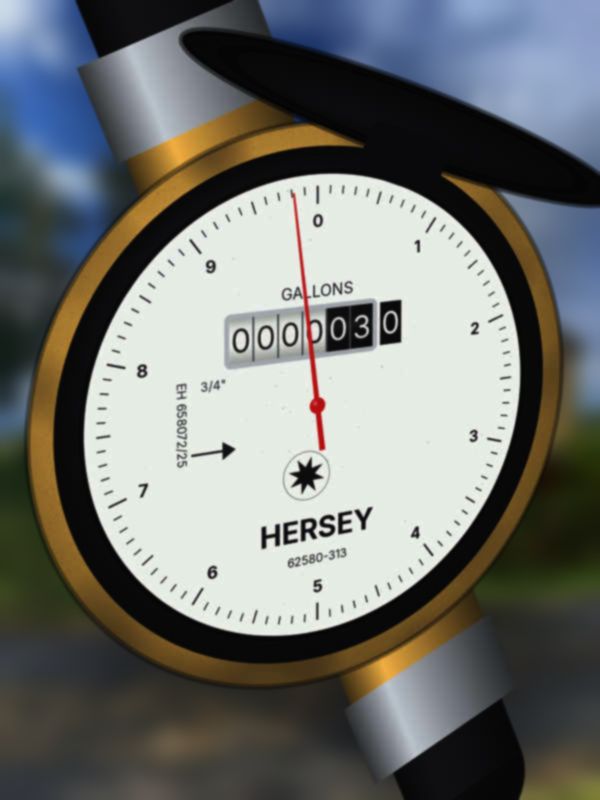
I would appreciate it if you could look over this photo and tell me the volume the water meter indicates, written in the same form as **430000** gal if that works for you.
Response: **29.8** gal
